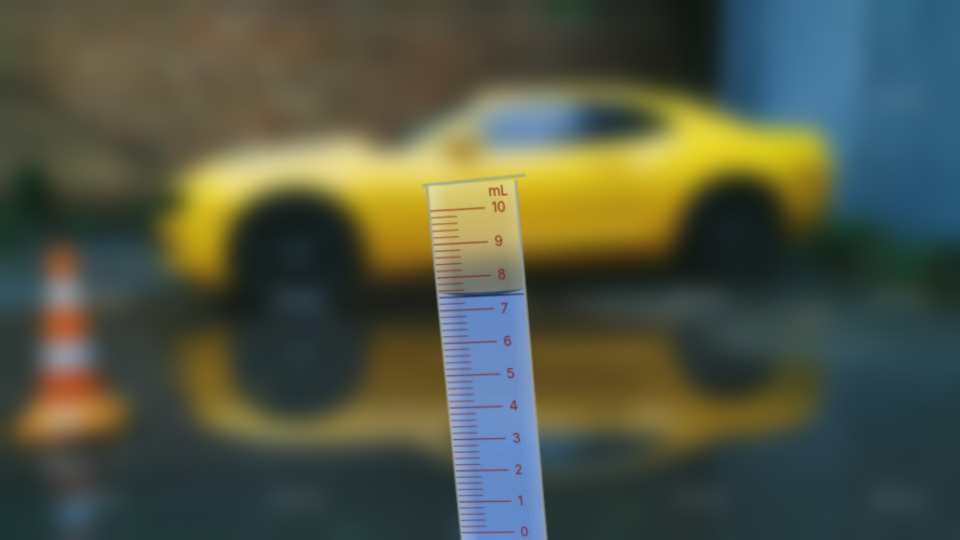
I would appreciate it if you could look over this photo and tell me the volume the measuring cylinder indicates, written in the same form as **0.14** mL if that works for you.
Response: **7.4** mL
